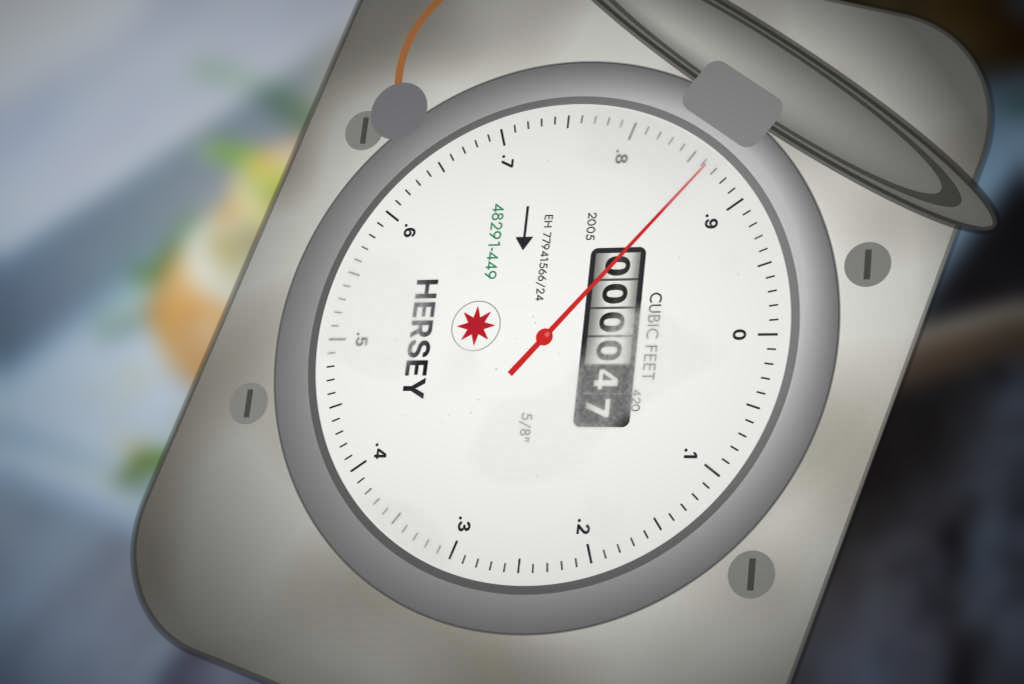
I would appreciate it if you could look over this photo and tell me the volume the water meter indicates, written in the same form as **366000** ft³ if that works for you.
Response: **46.86** ft³
